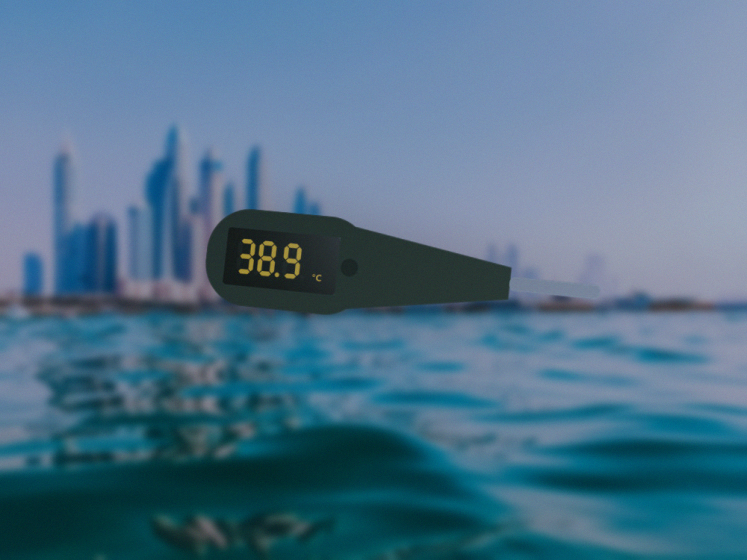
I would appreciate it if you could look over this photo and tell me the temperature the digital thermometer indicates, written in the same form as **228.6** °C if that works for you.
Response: **38.9** °C
